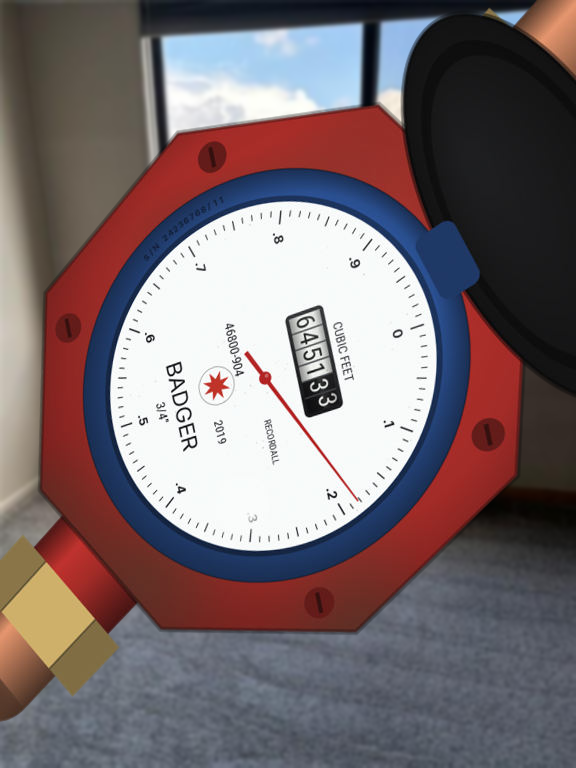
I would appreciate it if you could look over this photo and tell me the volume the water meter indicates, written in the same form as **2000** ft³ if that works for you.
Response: **645133.18** ft³
